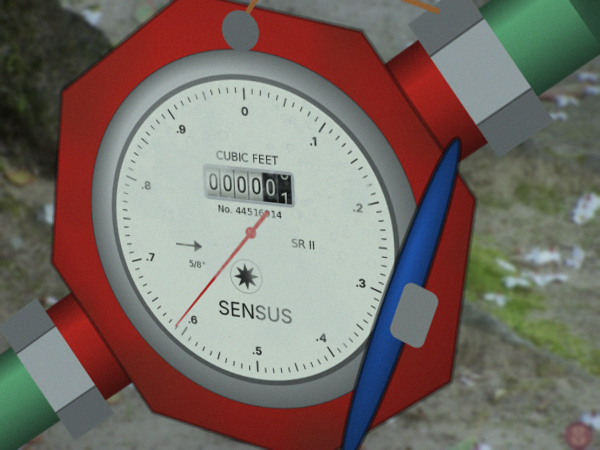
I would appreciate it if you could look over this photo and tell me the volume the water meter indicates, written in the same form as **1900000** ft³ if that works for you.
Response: **0.61** ft³
